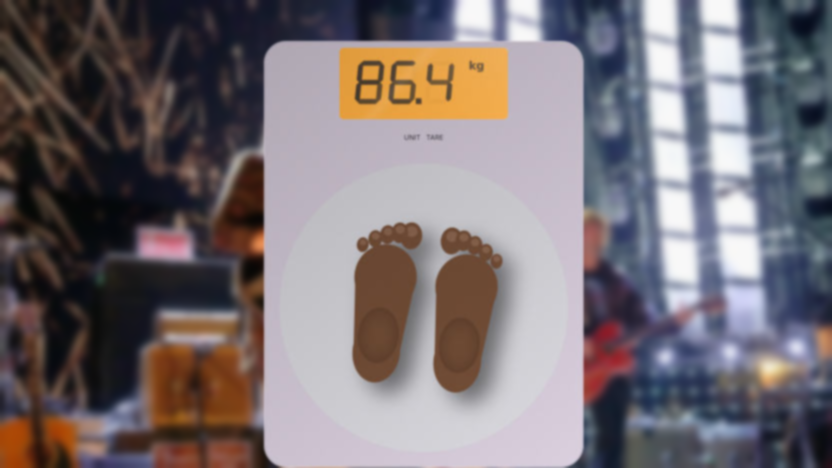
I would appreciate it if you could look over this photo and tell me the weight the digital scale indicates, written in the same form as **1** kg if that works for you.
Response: **86.4** kg
